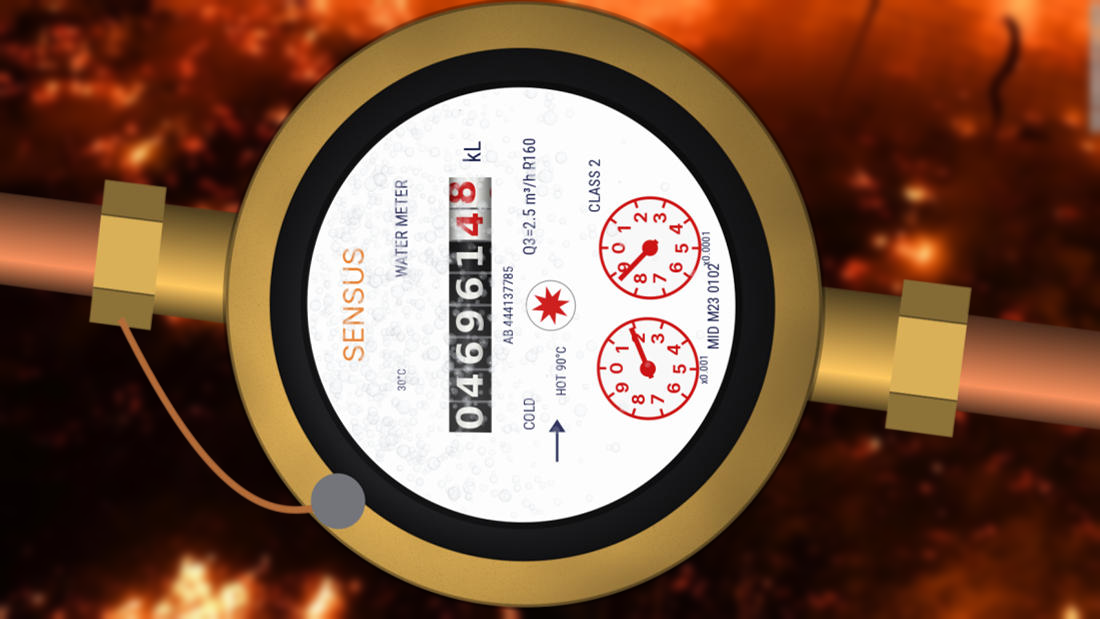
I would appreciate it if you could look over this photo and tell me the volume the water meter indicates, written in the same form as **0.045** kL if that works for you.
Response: **46961.4818** kL
